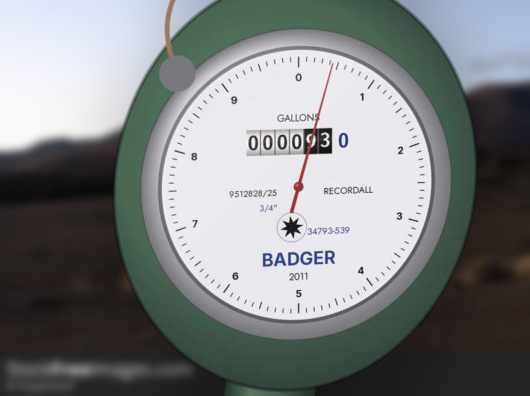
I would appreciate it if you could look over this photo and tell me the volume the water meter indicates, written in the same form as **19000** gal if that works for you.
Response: **930.4** gal
